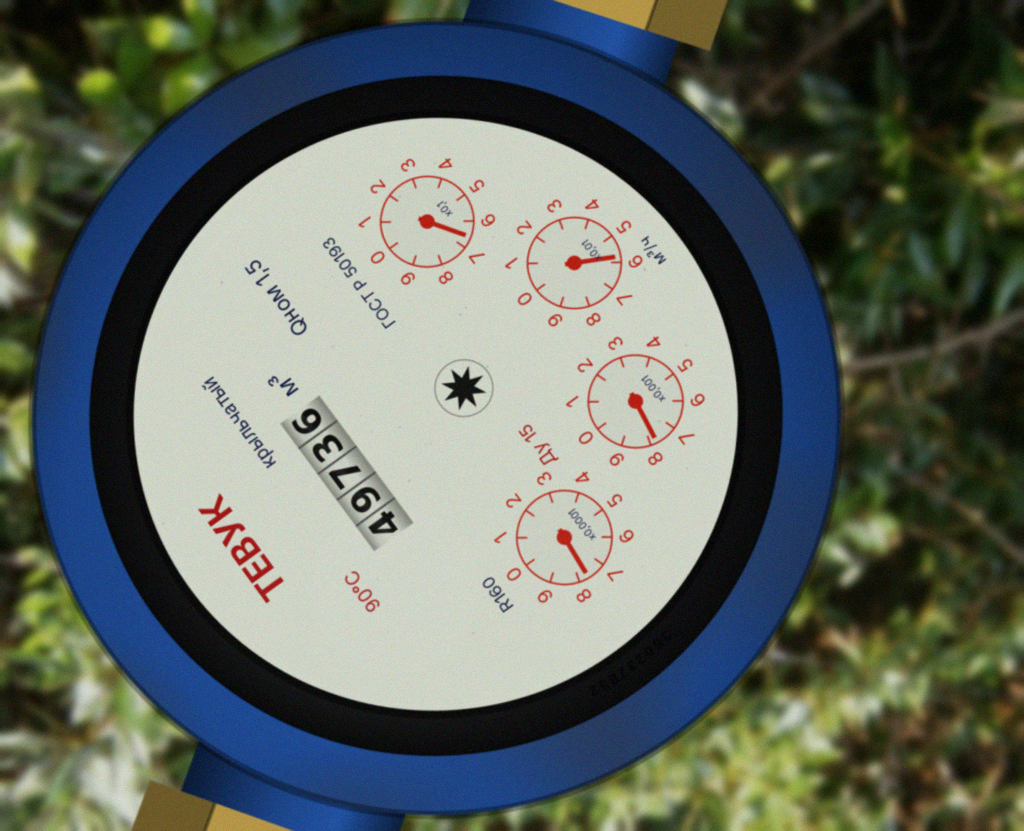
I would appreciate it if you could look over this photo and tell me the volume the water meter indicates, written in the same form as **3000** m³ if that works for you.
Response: **49736.6577** m³
